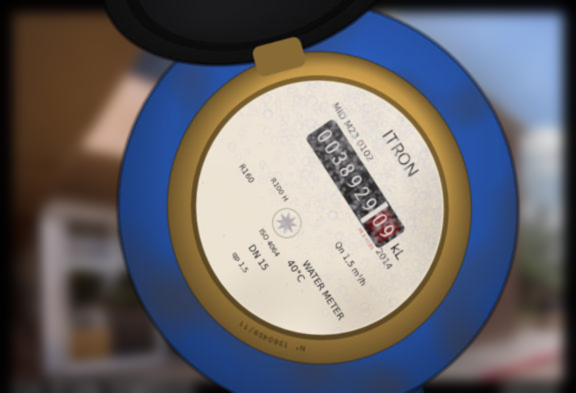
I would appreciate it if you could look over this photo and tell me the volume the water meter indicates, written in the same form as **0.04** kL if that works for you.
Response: **38929.09** kL
